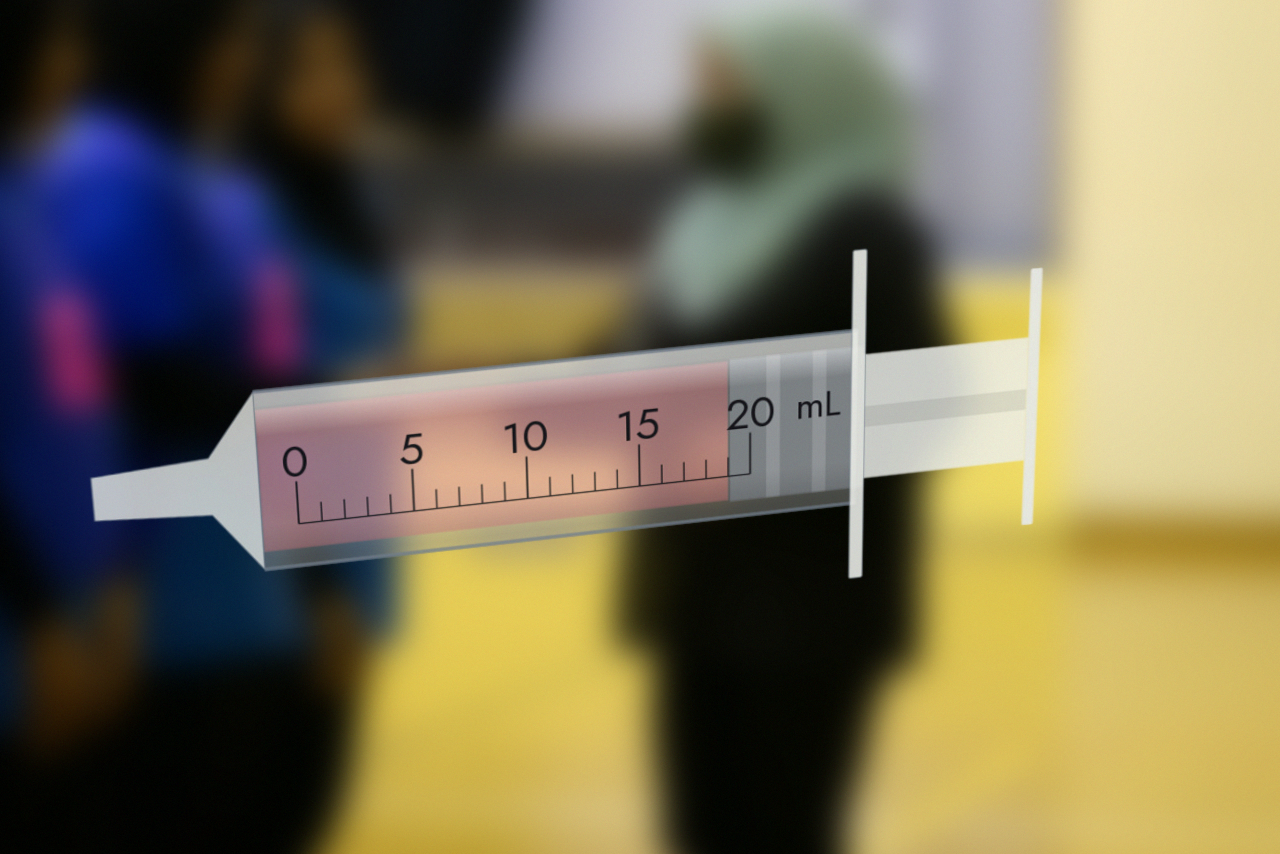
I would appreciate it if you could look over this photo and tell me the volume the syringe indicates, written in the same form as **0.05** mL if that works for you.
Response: **19** mL
